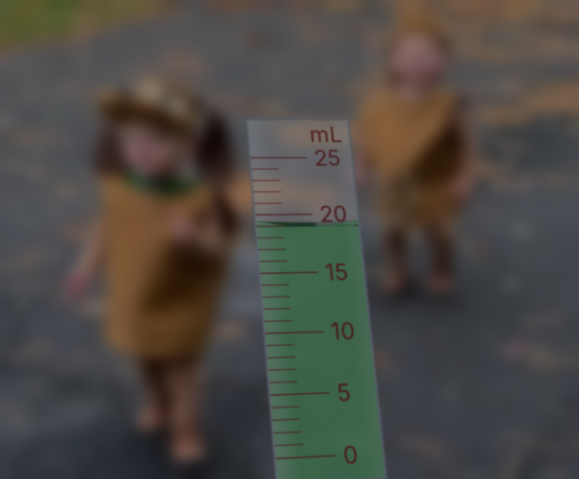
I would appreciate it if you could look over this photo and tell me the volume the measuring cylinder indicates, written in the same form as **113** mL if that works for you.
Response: **19** mL
